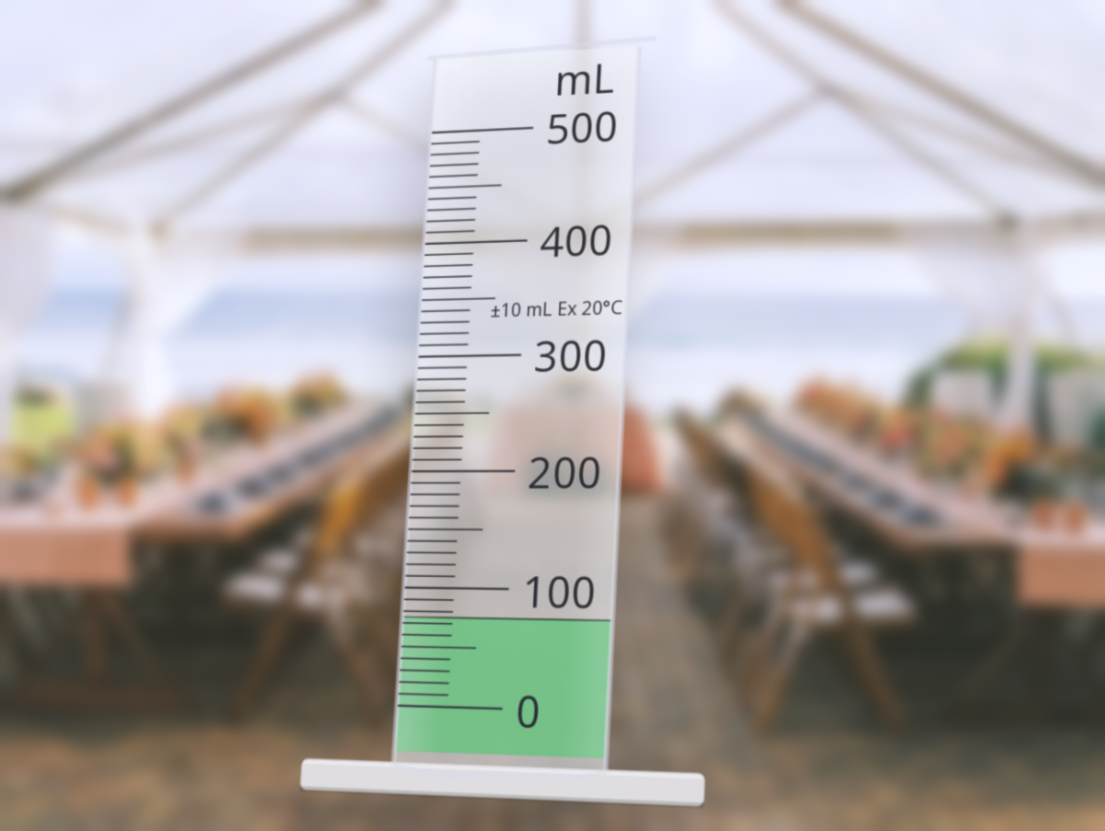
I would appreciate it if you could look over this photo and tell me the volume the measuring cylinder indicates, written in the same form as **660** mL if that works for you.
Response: **75** mL
